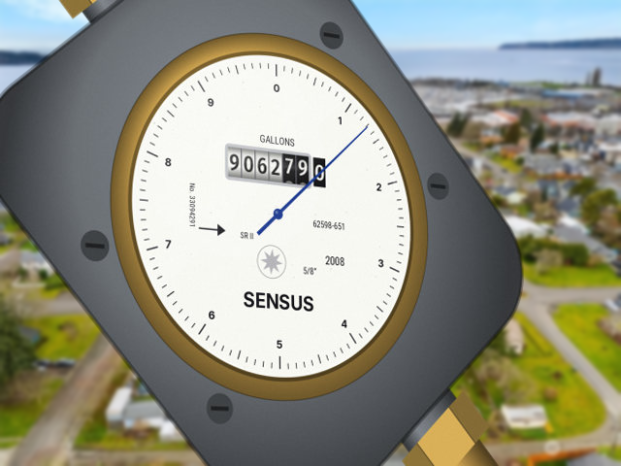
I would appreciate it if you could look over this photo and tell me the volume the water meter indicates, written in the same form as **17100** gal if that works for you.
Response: **9062791.3** gal
